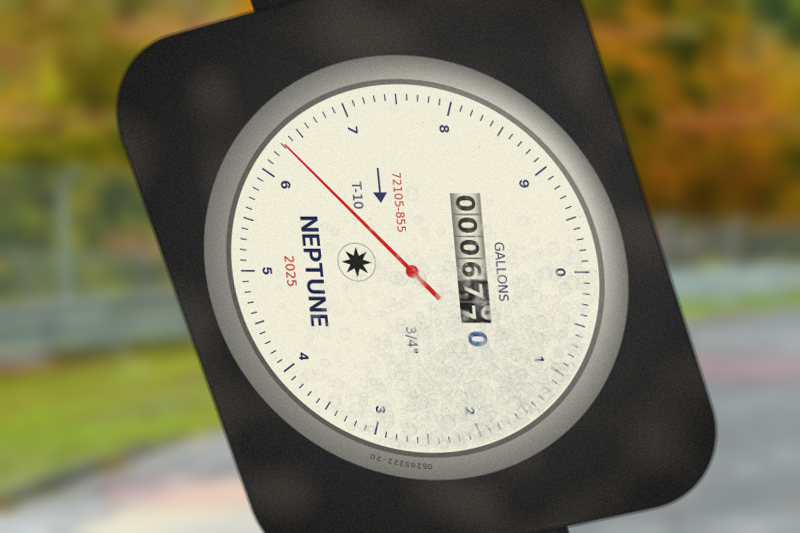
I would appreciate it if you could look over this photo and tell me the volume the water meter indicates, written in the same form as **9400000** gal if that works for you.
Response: **6766.3** gal
